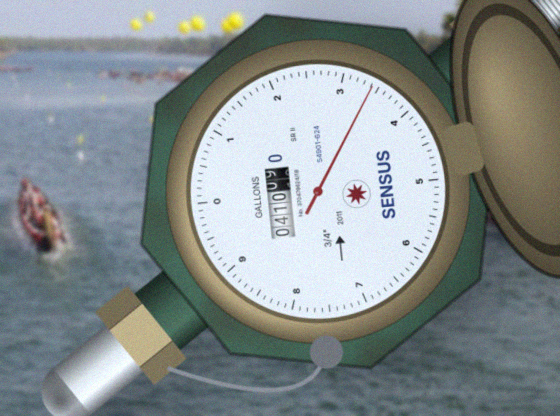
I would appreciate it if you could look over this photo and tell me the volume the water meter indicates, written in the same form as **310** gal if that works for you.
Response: **410093.4** gal
